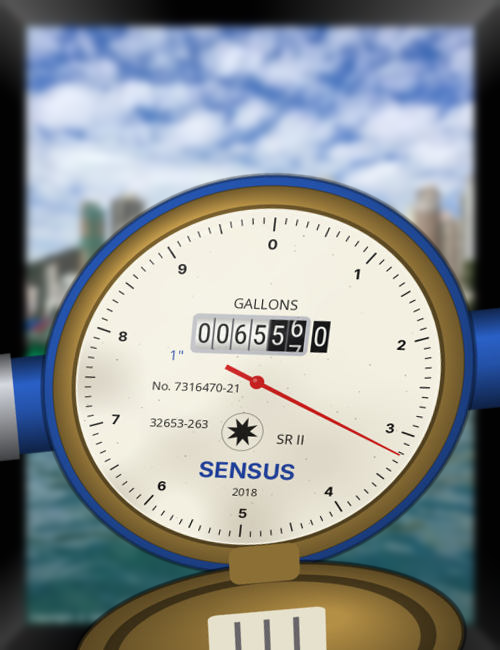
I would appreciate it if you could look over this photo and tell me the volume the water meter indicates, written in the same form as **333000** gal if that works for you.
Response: **65563.2** gal
